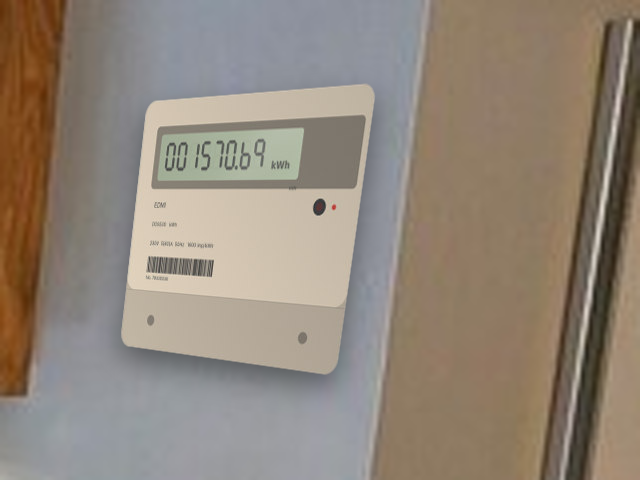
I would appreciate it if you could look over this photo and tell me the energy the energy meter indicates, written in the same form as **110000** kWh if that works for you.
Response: **1570.69** kWh
